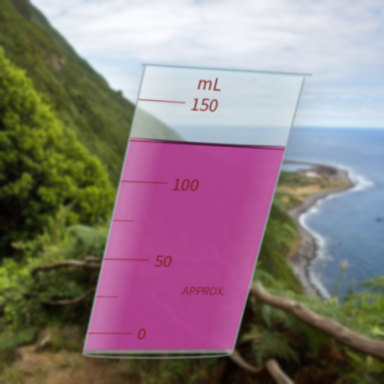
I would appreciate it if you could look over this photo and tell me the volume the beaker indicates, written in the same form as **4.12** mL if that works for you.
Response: **125** mL
